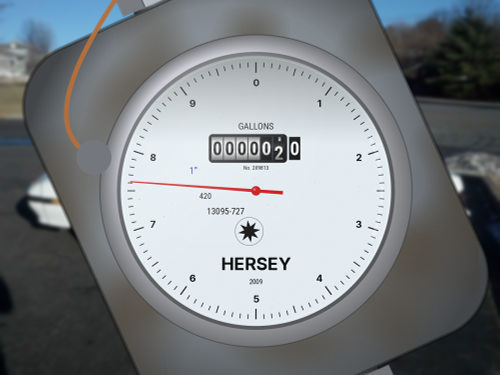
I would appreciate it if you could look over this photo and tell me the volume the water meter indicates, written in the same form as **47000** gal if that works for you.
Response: **17.6** gal
